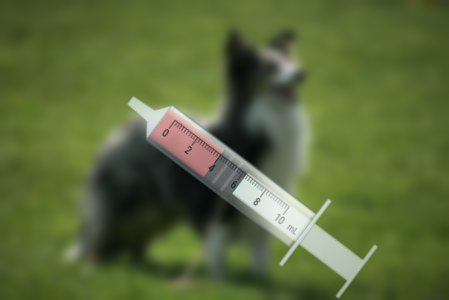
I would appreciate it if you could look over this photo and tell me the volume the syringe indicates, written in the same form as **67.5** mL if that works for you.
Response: **4** mL
